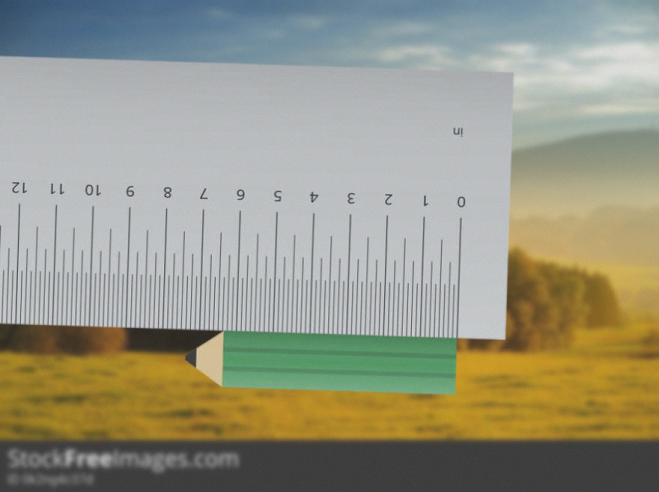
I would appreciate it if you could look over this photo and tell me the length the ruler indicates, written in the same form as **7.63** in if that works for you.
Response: **7.375** in
